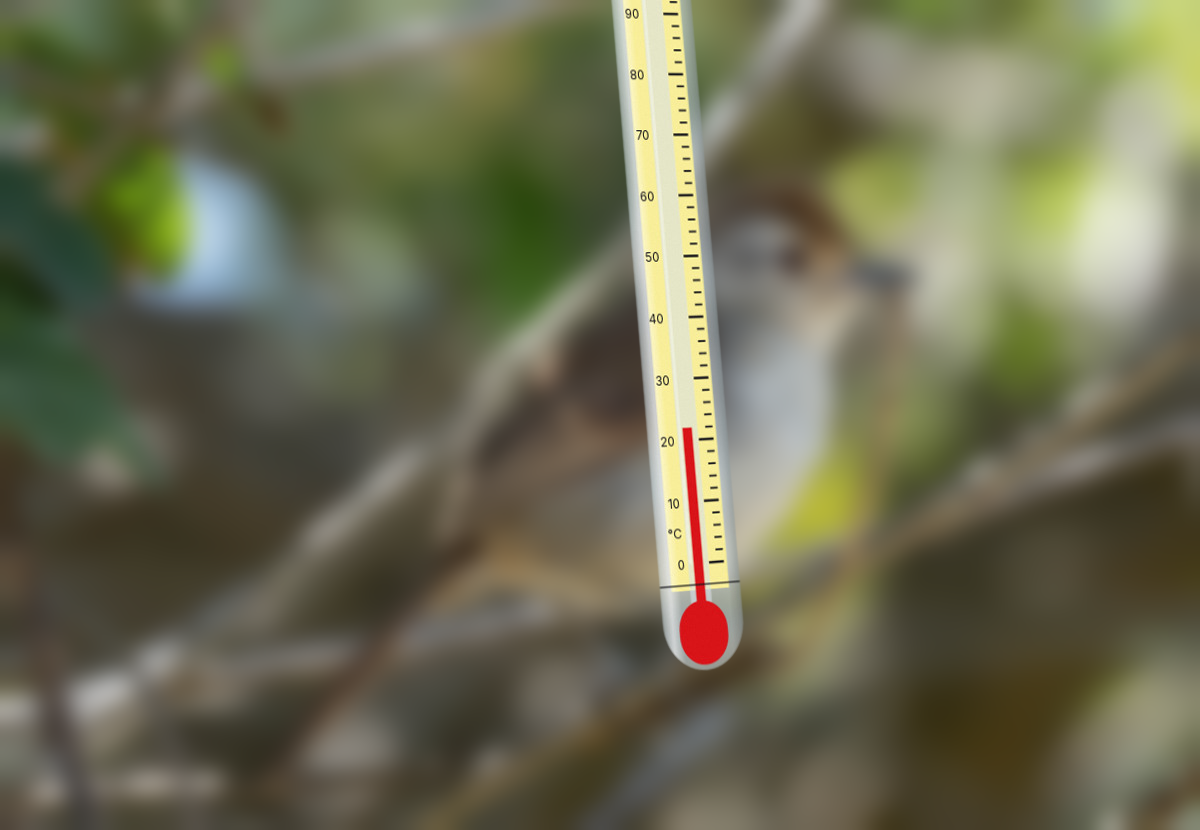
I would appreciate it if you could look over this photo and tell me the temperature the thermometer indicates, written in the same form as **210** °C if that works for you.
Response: **22** °C
